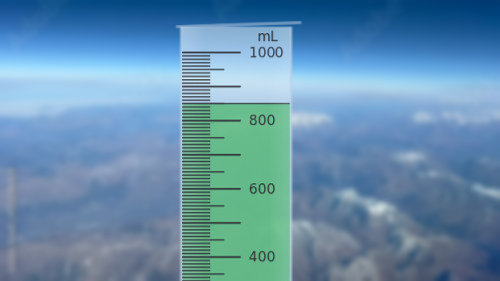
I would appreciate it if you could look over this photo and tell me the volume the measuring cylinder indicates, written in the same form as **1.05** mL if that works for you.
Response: **850** mL
